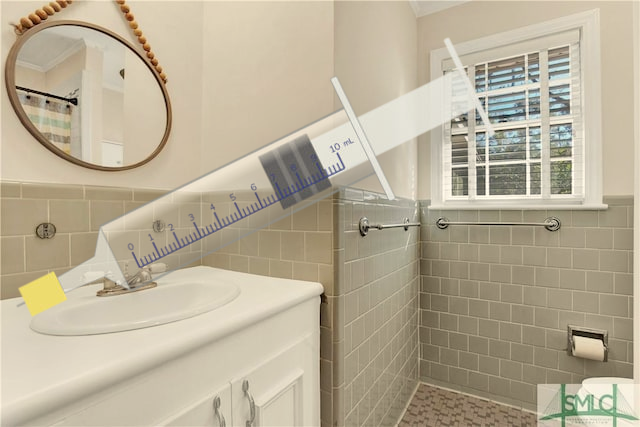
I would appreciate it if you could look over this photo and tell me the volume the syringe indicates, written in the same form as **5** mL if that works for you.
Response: **6.8** mL
